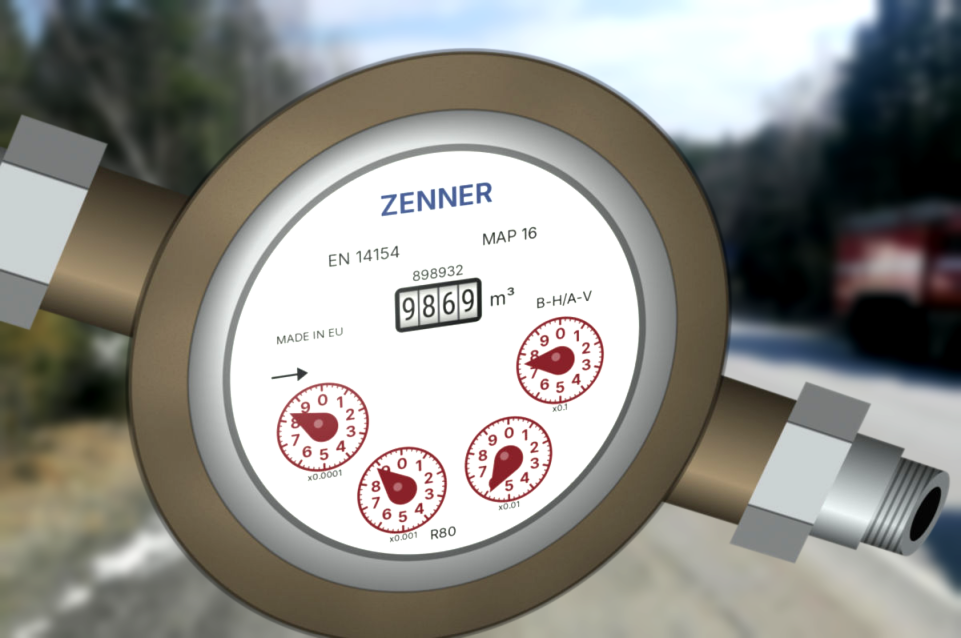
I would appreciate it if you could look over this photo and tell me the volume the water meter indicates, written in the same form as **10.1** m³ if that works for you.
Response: **9869.7588** m³
